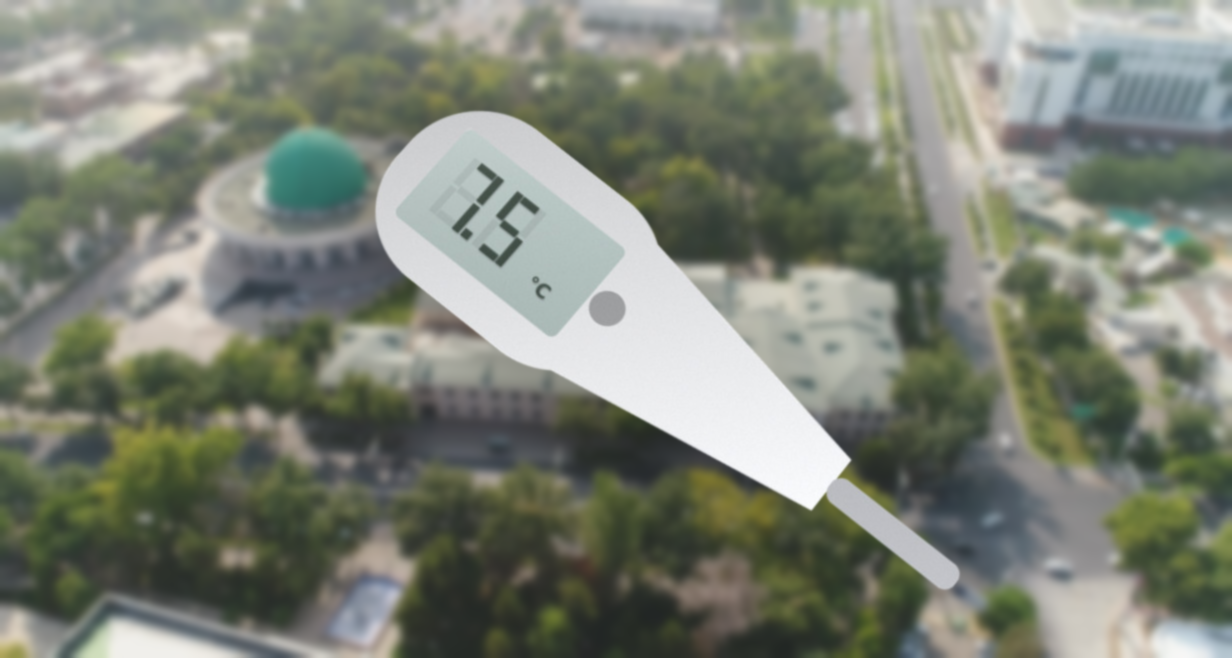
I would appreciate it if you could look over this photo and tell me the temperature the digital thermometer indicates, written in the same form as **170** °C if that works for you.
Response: **7.5** °C
